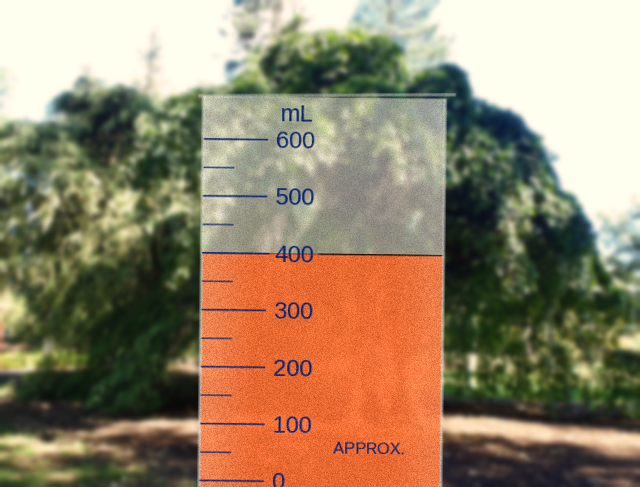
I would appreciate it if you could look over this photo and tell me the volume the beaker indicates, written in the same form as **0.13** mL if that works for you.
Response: **400** mL
